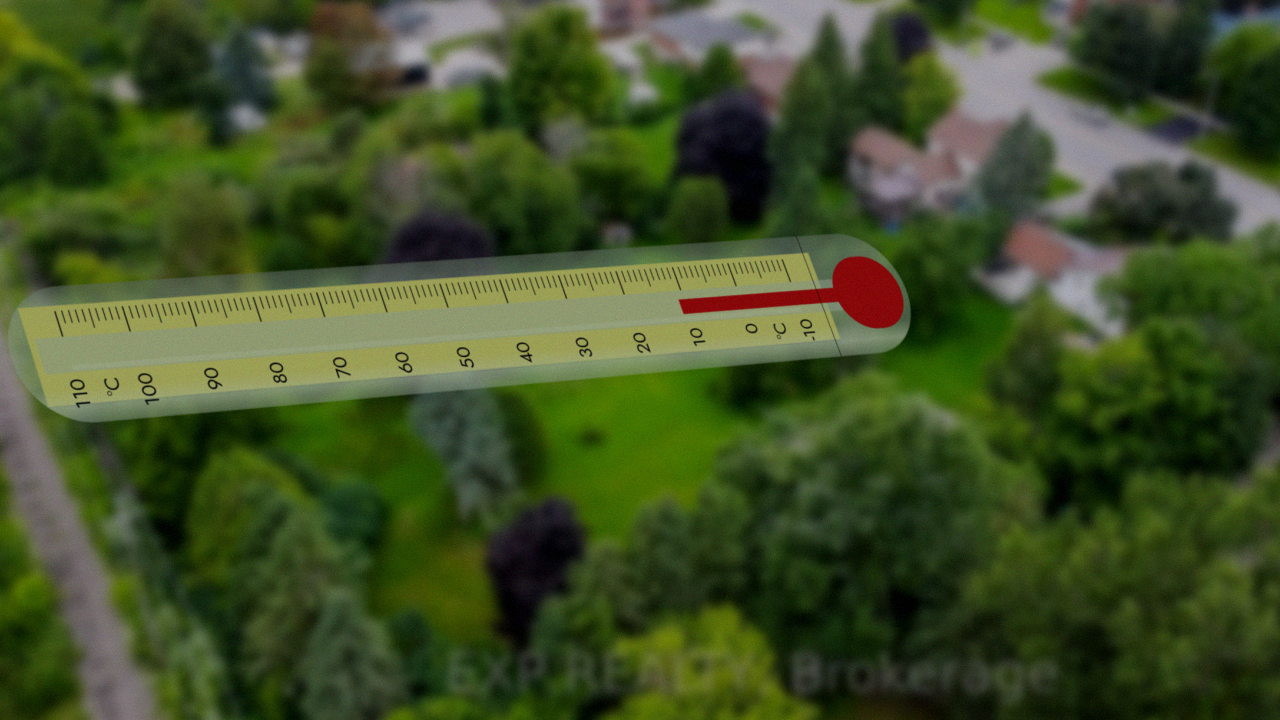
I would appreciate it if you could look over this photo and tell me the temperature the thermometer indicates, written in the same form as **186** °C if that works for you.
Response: **11** °C
